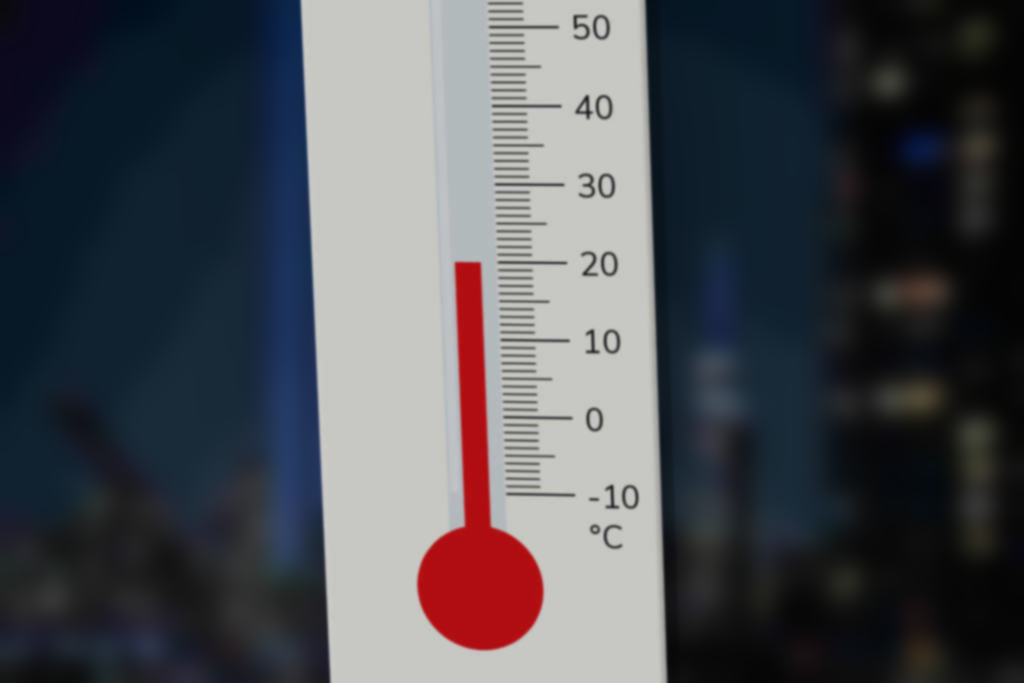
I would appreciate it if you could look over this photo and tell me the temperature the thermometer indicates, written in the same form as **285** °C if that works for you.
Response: **20** °C
